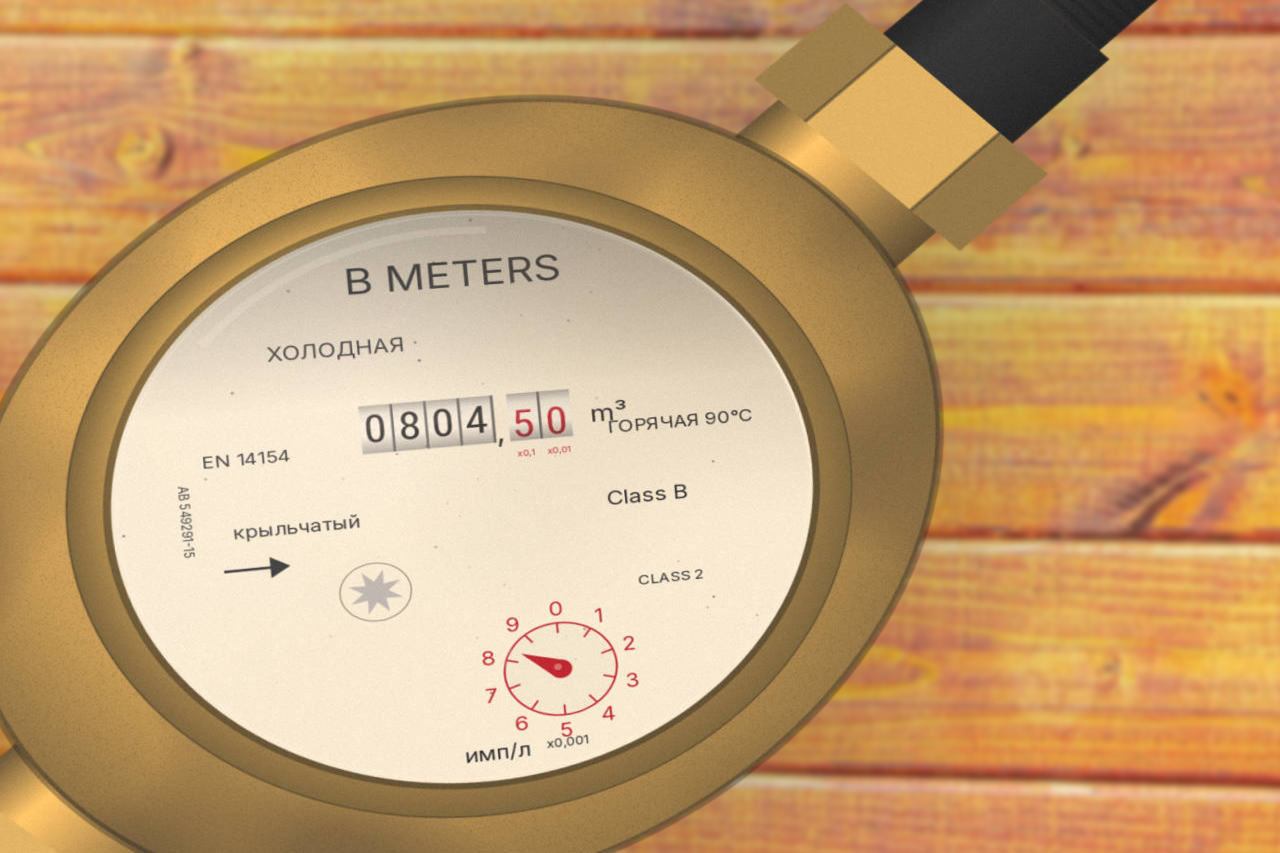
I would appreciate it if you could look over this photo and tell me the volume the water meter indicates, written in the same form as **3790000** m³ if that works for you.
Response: **804.498** m³
